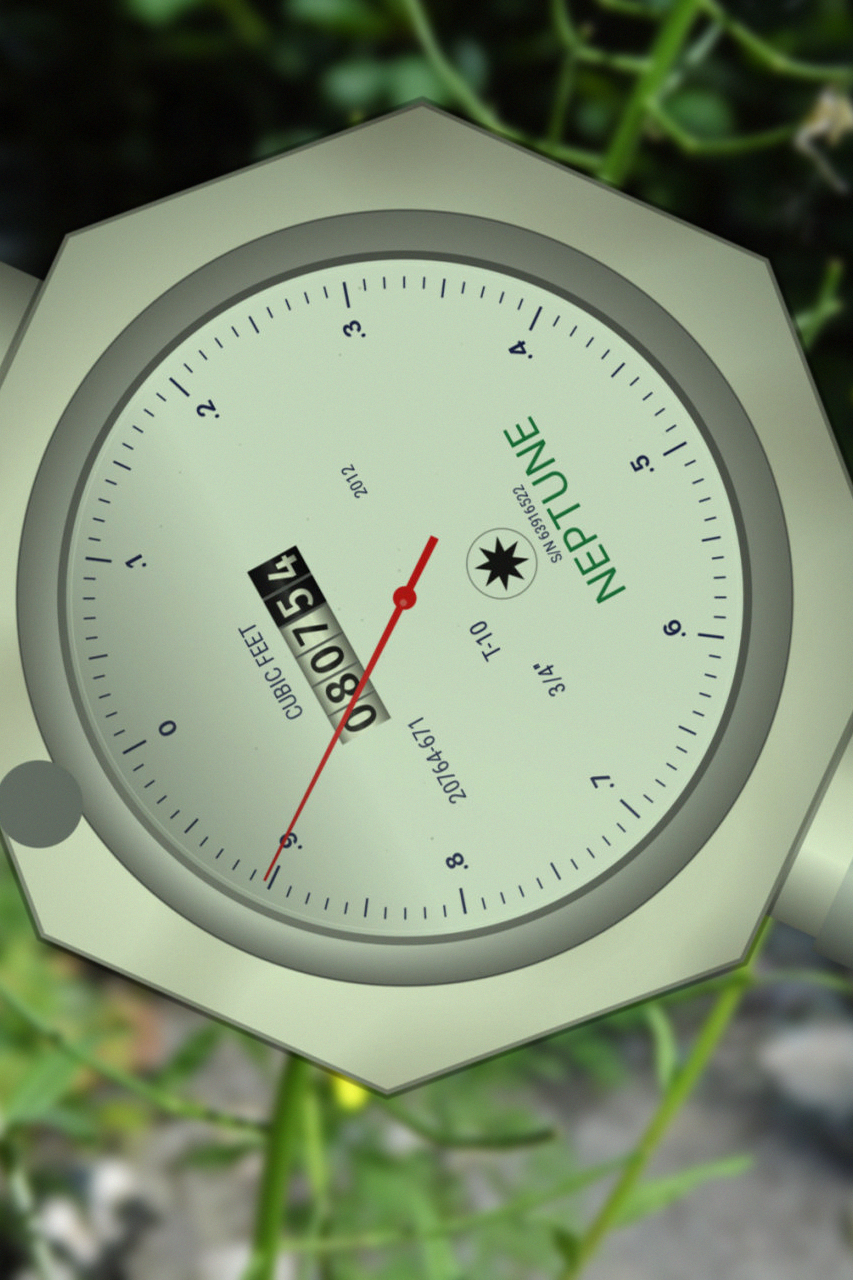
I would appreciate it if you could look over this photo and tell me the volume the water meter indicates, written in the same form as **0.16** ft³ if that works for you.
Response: **80753.90** ft³
